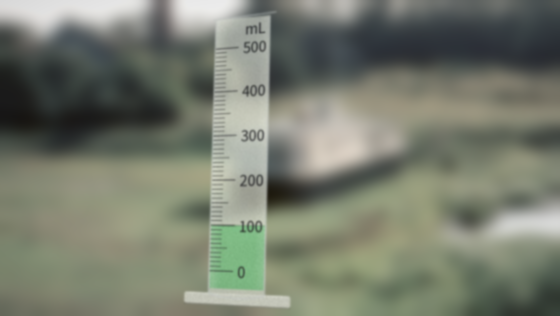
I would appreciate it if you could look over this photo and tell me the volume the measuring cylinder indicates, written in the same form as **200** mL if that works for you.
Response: **100** mL
